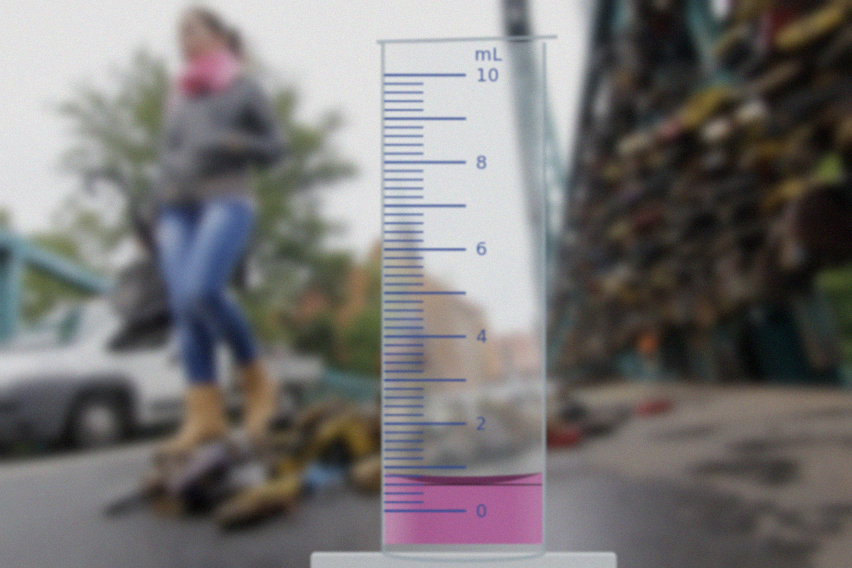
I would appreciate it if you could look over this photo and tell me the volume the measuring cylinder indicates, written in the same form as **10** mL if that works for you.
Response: **0.6** mL
